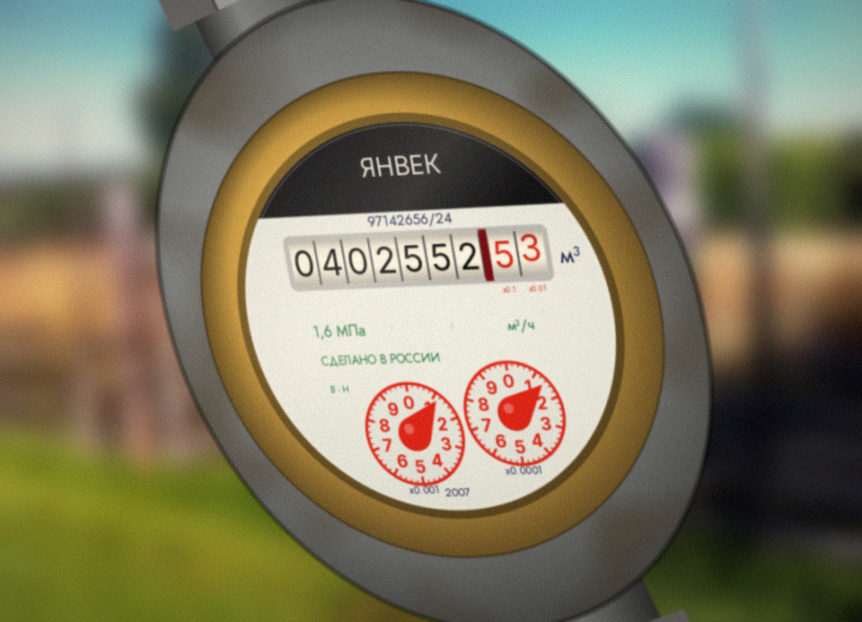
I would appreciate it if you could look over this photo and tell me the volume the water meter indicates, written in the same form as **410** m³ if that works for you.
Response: **402552.5311** m³
